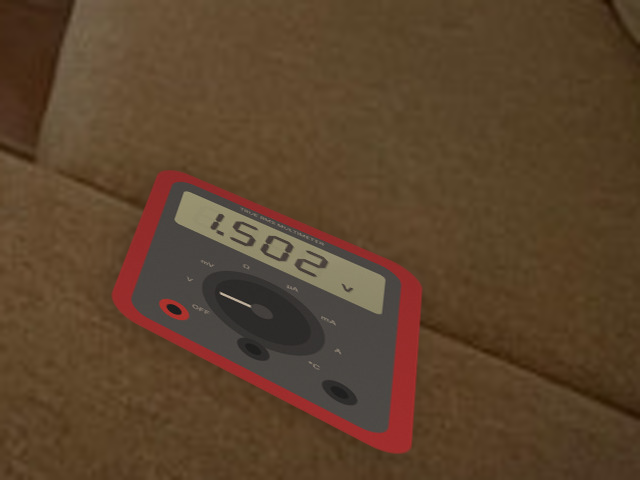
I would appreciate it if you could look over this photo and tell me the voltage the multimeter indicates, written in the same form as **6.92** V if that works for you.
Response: **1.502** V
